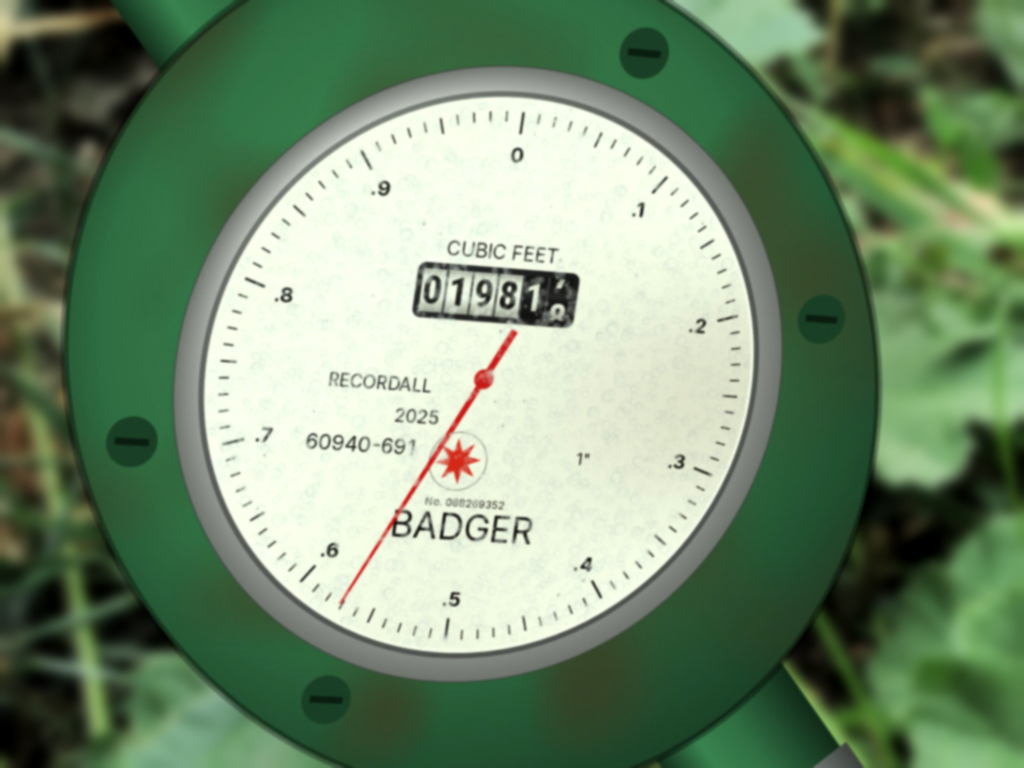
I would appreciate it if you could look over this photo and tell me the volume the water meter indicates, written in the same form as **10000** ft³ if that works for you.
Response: **19817.57** ft³
